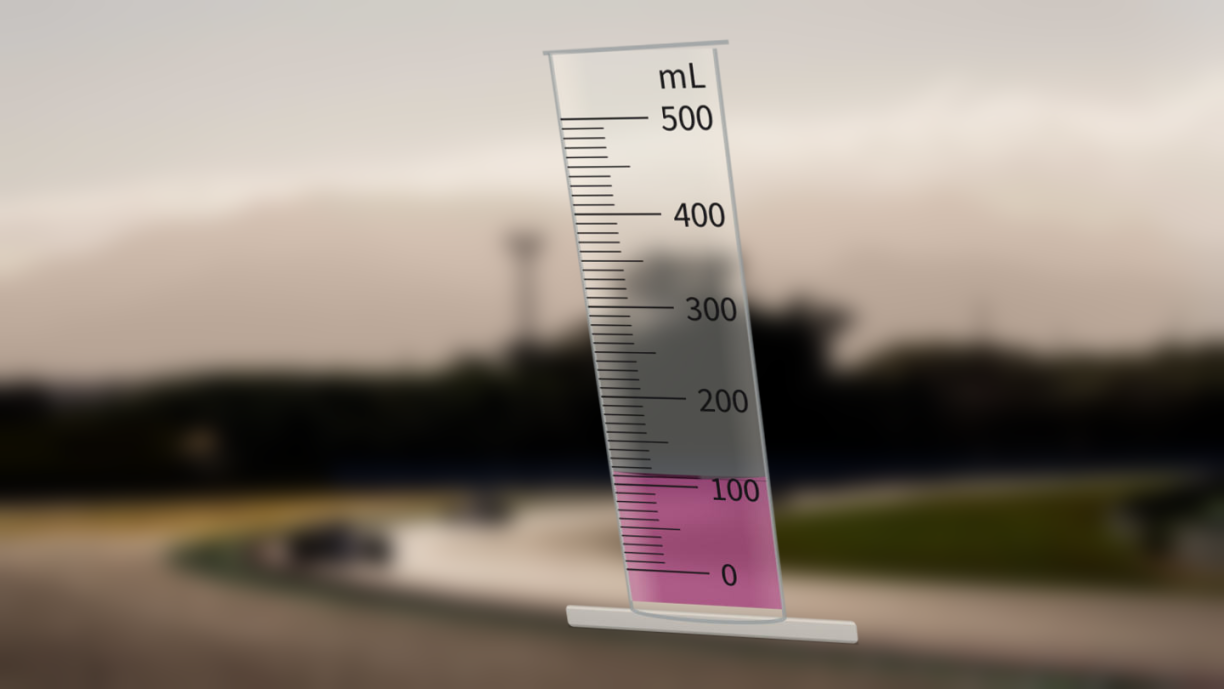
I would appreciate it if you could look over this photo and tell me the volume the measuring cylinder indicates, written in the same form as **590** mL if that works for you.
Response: **110** mL
